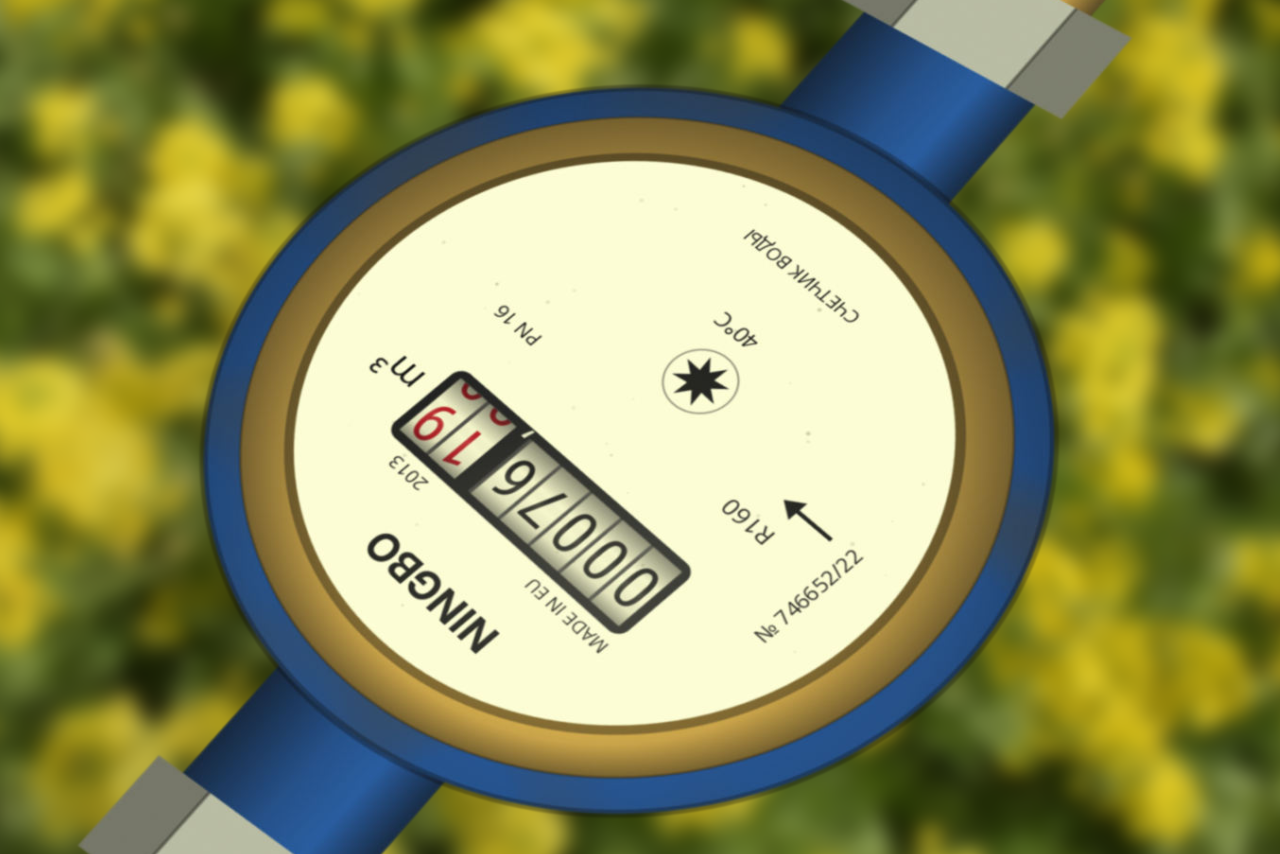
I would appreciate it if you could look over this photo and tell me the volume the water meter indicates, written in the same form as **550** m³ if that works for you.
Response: **76.19** m³
